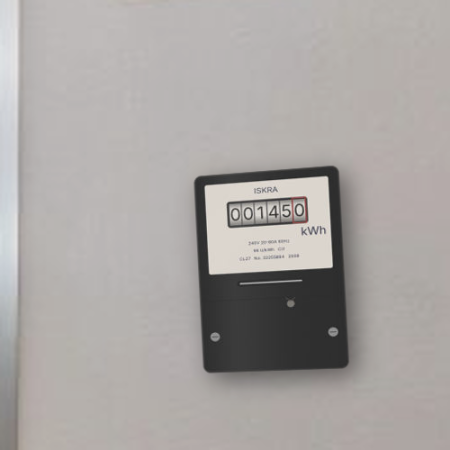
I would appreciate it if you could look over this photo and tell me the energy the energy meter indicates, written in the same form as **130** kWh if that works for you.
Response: **145.0** kWh
